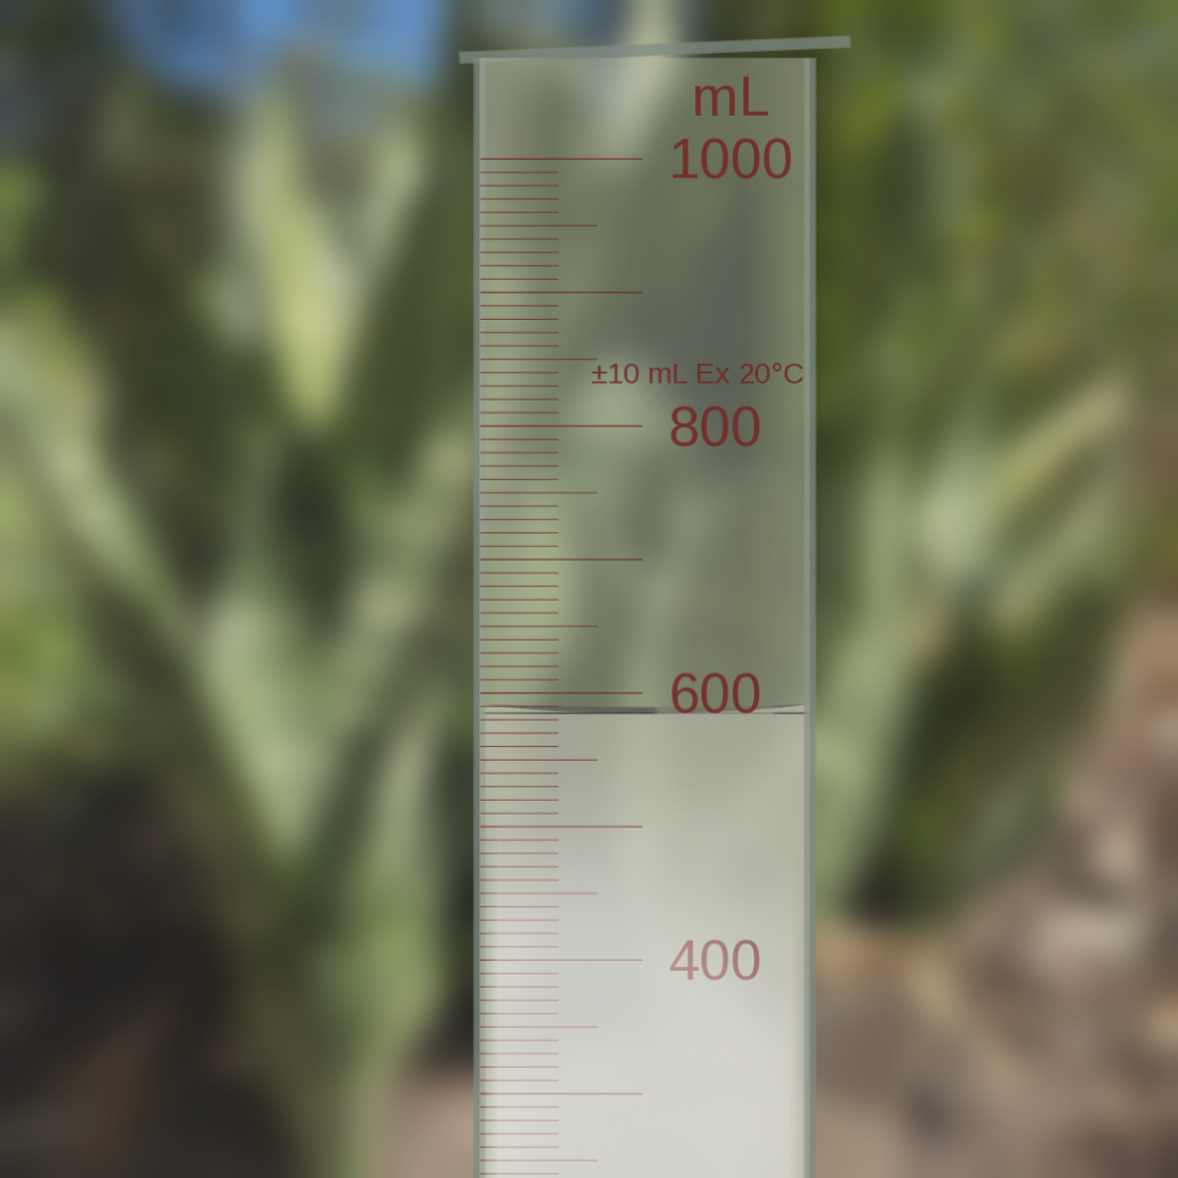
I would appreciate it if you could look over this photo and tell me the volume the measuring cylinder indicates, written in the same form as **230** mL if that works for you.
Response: **585** mL
